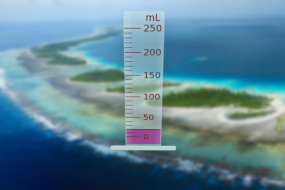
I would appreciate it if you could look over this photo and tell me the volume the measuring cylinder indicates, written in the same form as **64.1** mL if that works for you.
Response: **20** mL
